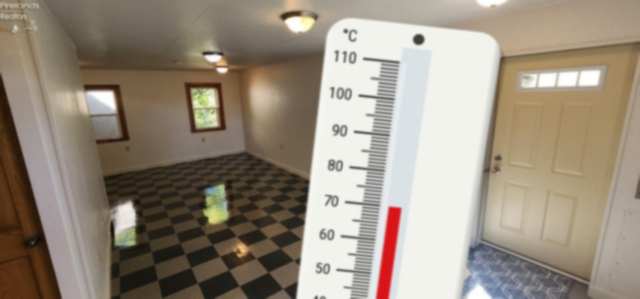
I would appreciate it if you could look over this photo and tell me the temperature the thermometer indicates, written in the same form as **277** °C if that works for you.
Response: **70** °C
